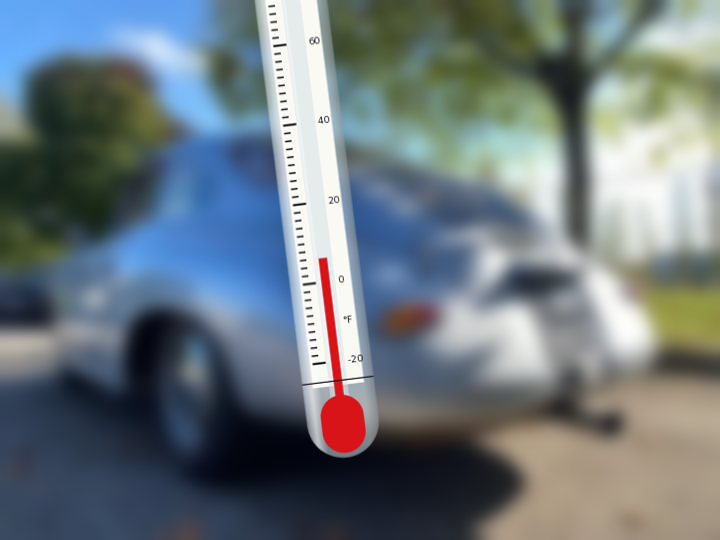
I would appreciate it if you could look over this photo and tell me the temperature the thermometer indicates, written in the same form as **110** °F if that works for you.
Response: **6** °F
